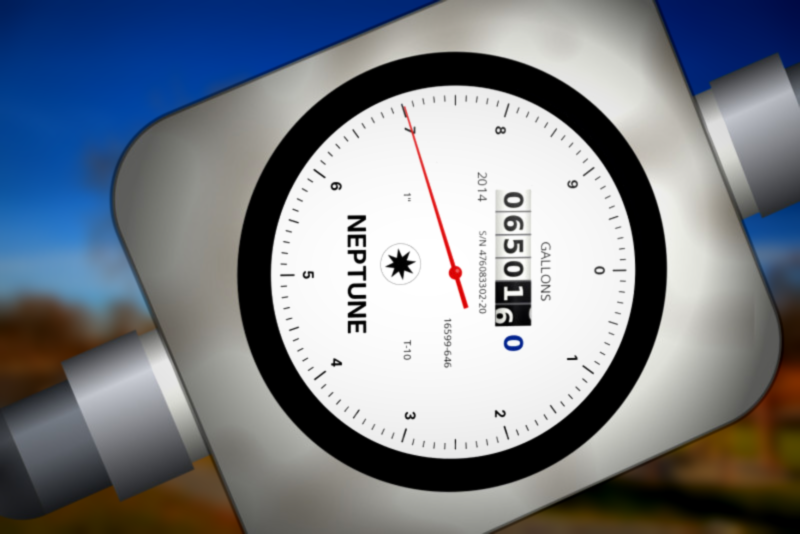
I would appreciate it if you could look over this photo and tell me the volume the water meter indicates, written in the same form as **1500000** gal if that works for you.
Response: **650157.0** gal
